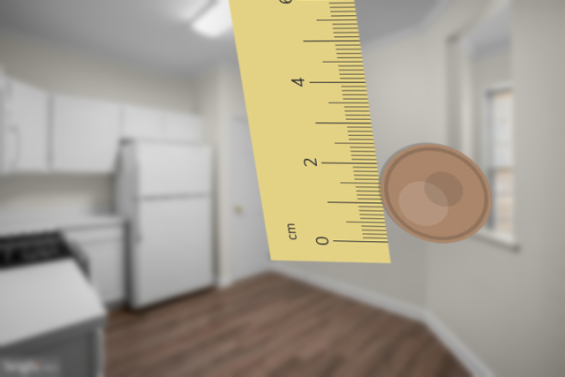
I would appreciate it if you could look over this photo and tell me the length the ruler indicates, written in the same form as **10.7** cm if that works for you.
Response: **2.5** cm
